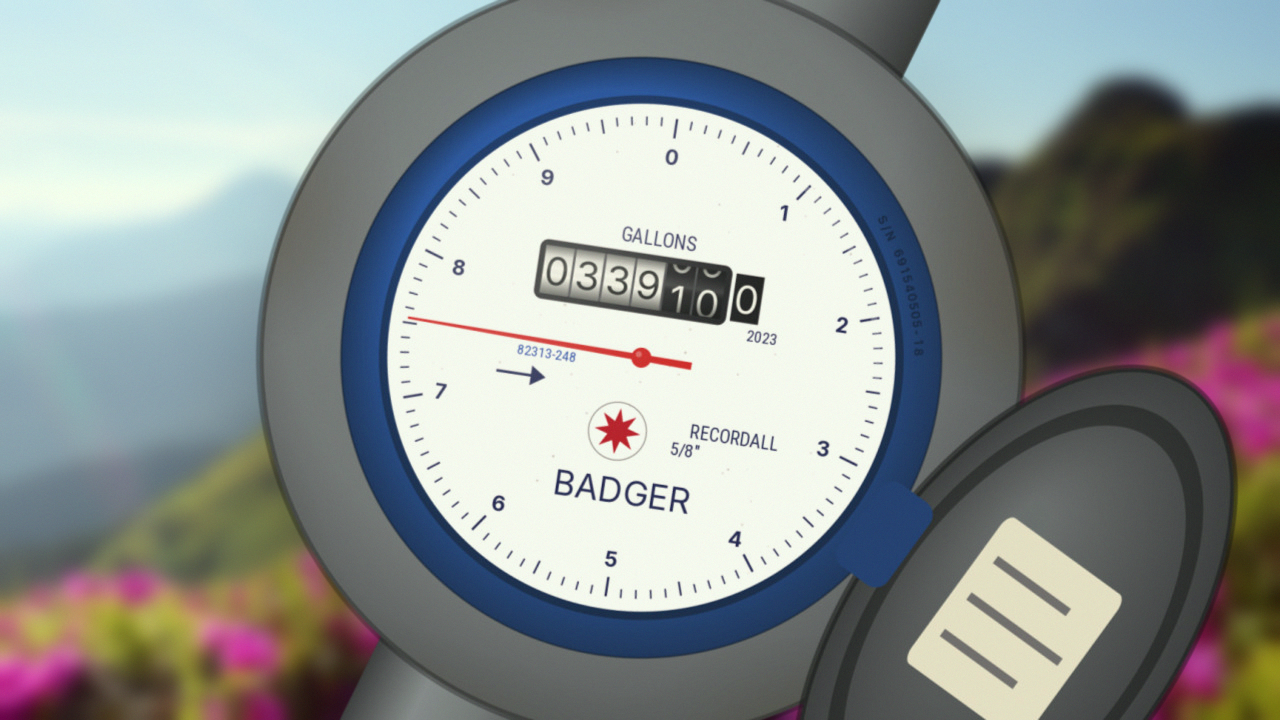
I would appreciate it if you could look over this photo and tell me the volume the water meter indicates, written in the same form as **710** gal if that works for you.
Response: **339097.5** gal
